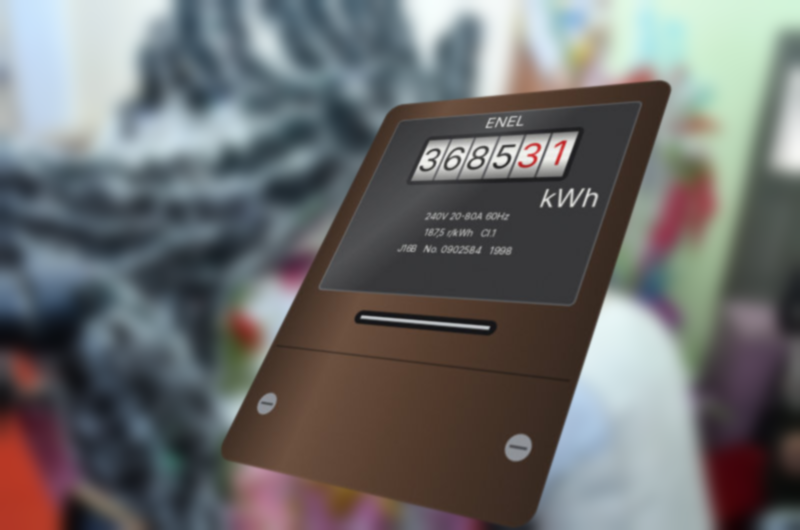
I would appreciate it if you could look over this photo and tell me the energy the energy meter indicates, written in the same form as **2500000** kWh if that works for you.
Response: **3685.31** kWh
